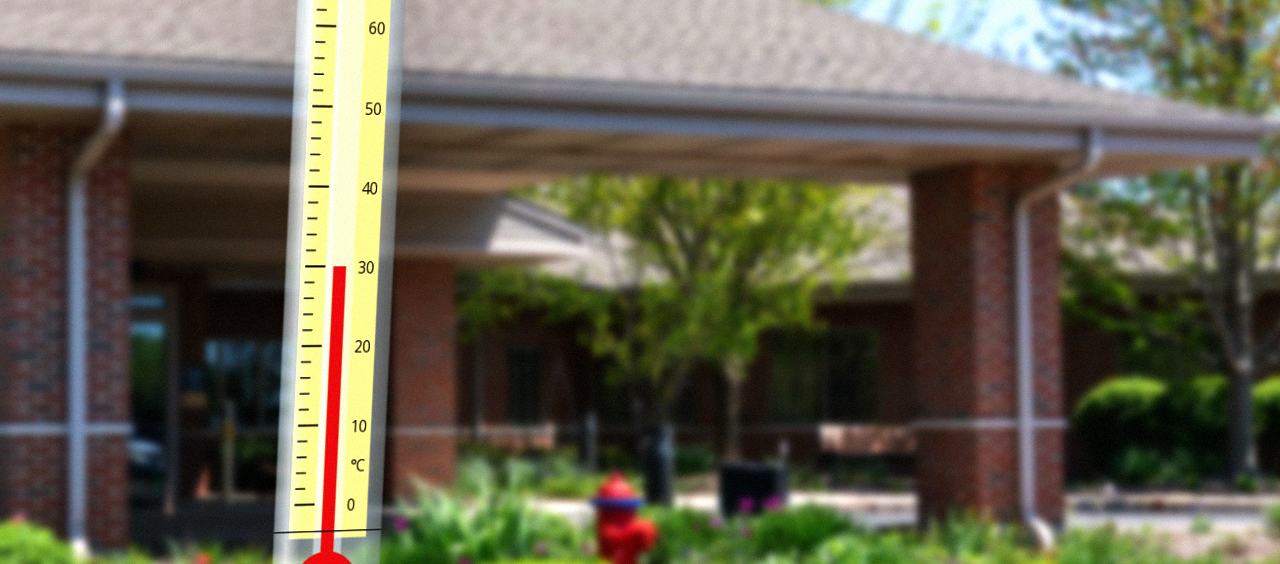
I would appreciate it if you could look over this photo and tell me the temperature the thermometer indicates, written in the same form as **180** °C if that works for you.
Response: **30** °C
